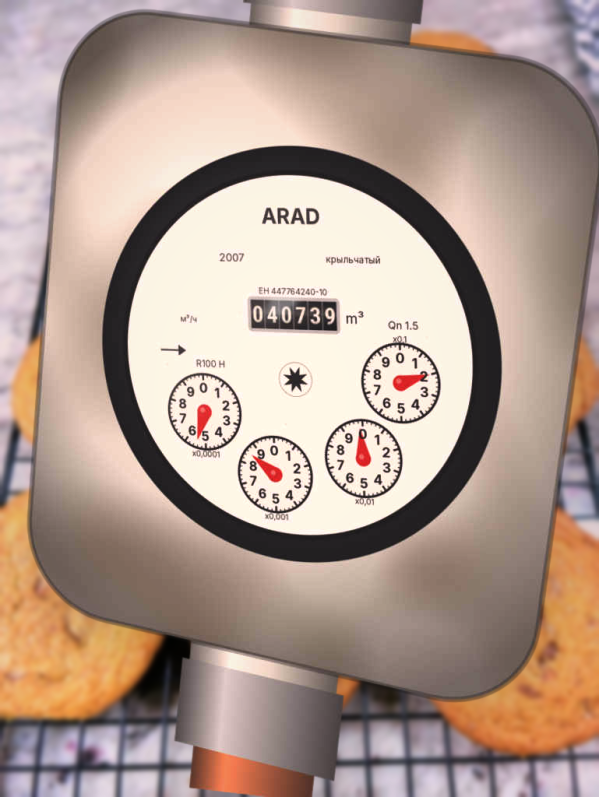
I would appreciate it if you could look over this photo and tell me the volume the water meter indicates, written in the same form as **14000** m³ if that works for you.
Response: **40739.1985** m³
